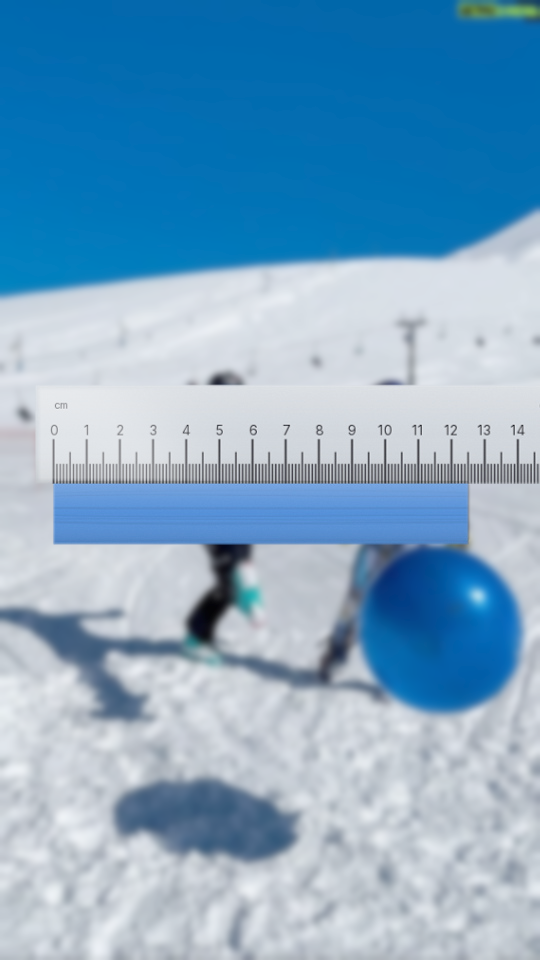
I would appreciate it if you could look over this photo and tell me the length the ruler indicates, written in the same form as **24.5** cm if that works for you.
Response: **12.5** cm
